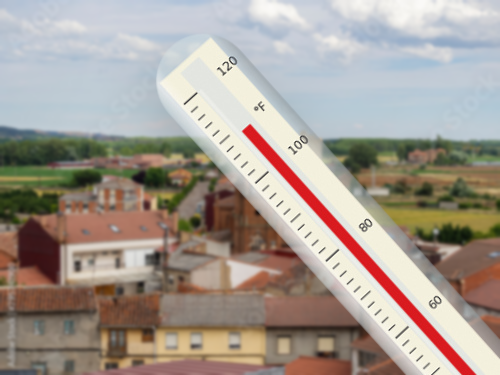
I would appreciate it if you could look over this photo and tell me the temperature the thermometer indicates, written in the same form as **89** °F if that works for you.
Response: **109** °F
